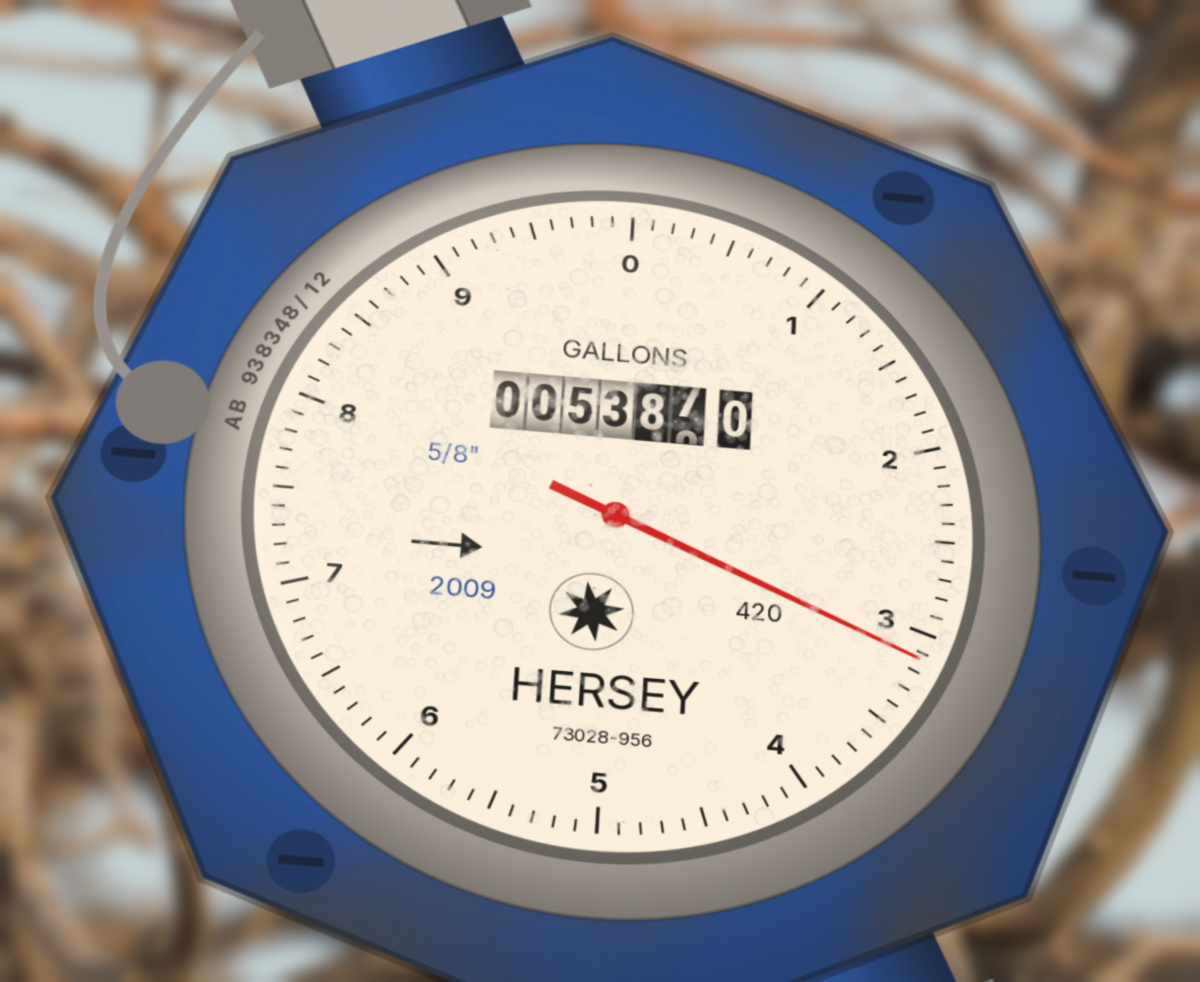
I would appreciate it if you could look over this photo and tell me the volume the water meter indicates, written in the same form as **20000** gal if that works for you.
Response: **53873.1** gal
